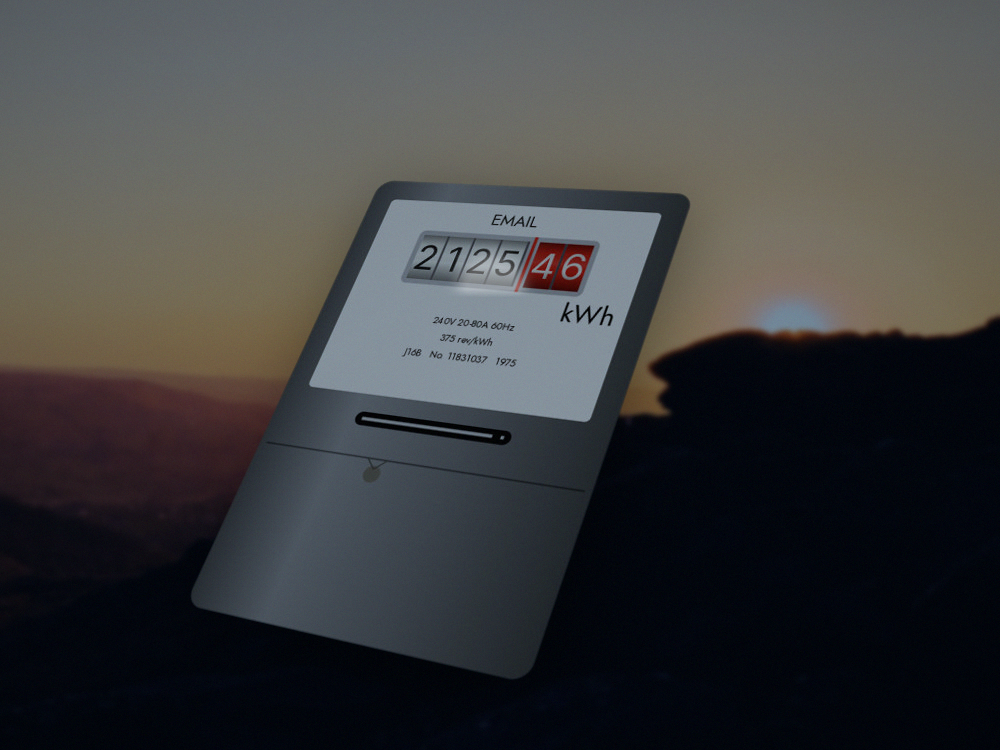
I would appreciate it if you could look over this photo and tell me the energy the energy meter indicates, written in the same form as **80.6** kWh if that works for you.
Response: **2125.46** kWh
